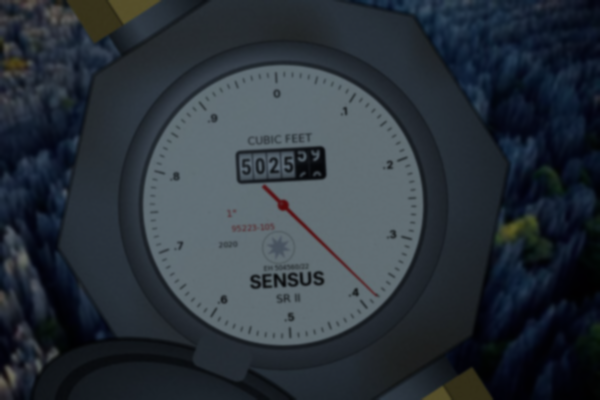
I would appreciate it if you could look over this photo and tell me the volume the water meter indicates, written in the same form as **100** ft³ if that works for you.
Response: **502559.38** ft³
